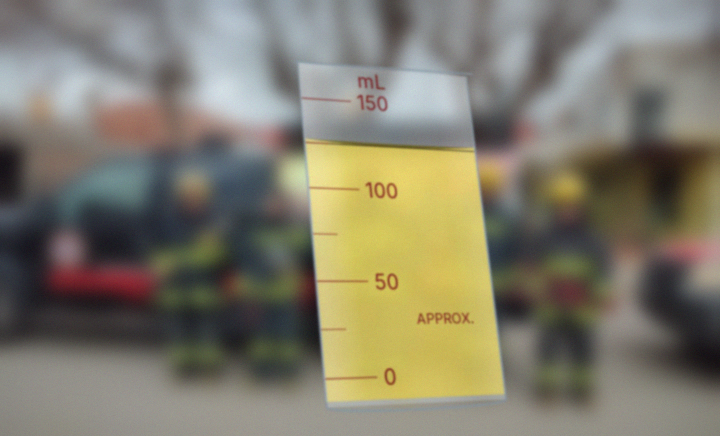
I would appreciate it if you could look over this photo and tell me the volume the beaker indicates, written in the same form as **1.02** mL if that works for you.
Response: **125** mL
